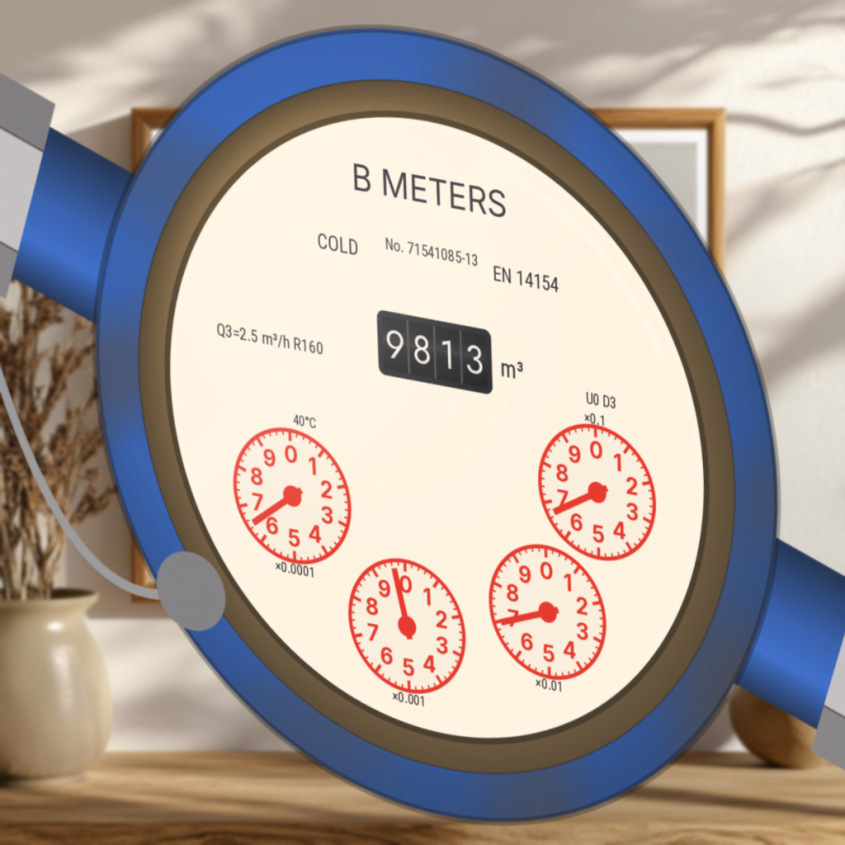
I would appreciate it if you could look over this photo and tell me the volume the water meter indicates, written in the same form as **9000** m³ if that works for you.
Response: **9813.6696** m³
